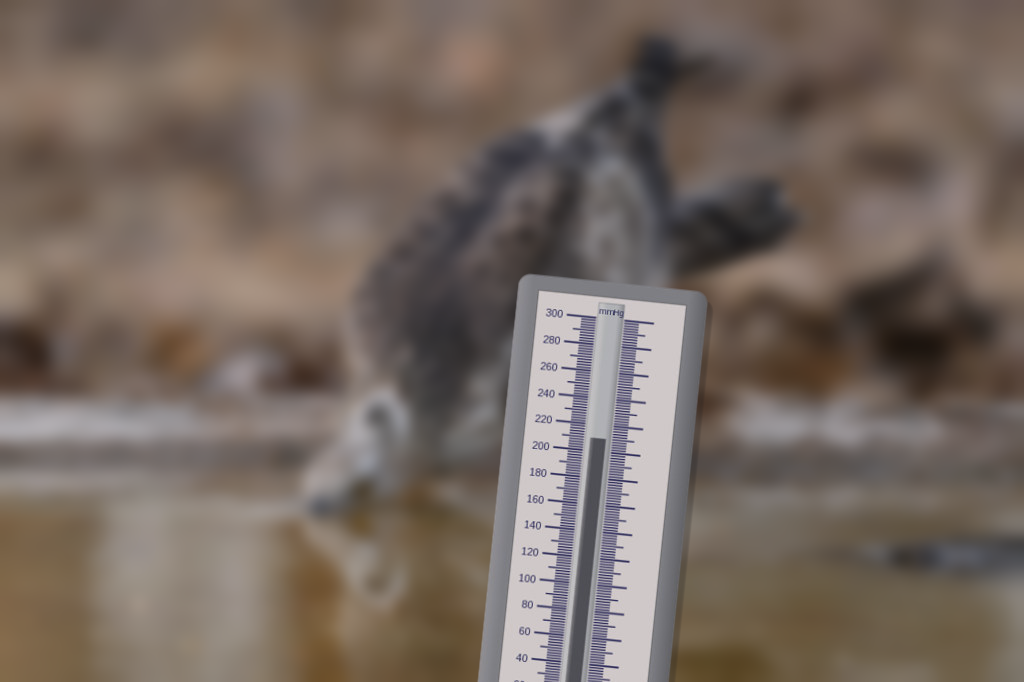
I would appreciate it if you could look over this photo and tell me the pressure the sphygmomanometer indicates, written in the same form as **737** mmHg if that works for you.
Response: **210** mmHg
